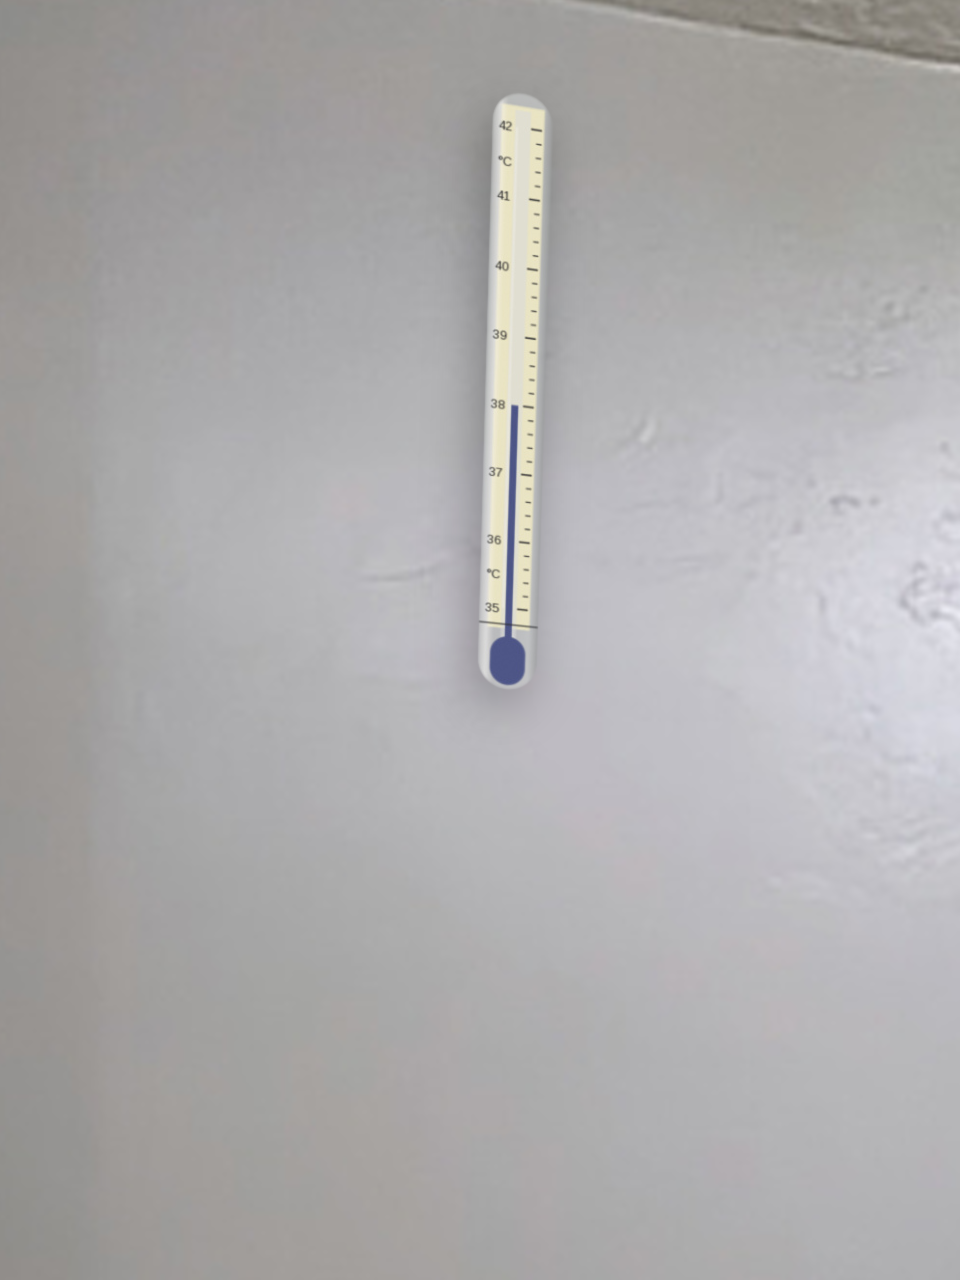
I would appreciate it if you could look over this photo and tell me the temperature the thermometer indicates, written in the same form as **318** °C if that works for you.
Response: **38** °C
